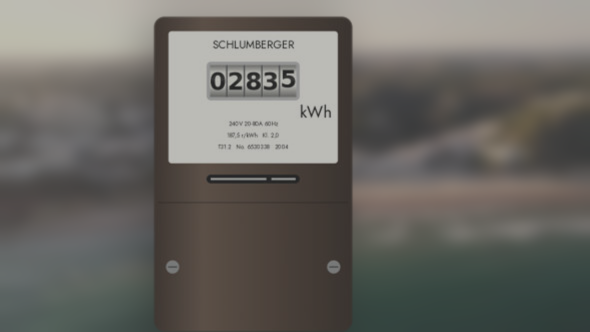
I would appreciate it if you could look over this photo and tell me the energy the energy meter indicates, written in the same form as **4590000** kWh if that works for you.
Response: **2835** kWh
